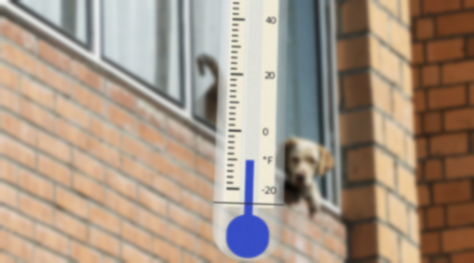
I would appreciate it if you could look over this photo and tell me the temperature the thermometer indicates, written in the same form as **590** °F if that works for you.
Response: **-10** °F
